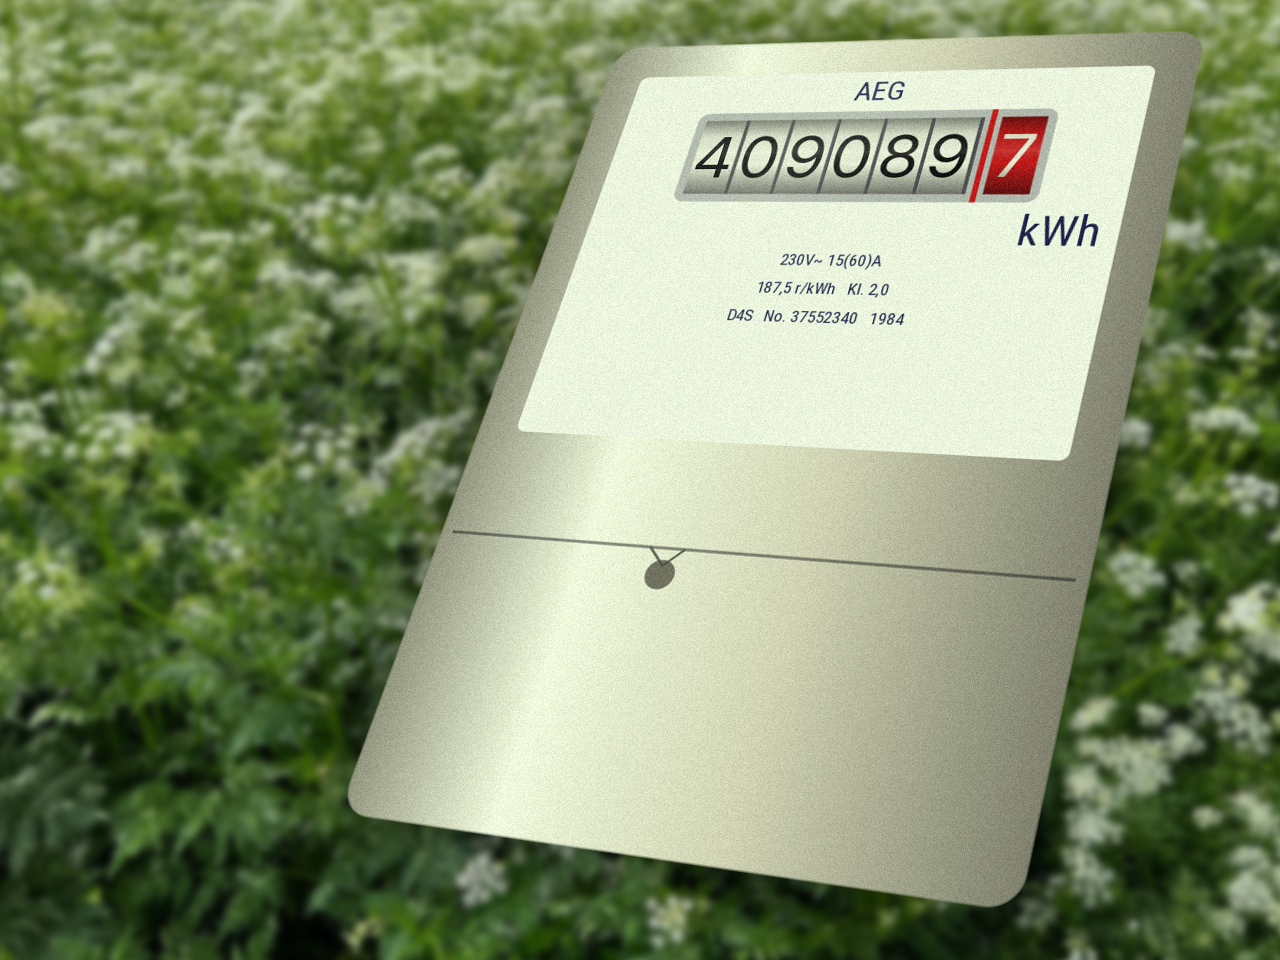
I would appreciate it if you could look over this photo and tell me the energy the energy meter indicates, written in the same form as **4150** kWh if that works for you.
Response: **409089.7** kWh
